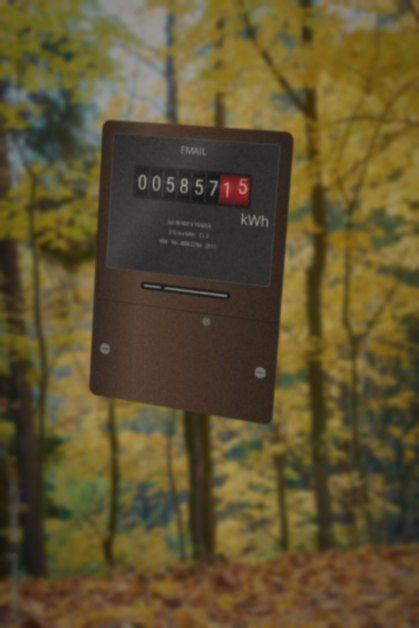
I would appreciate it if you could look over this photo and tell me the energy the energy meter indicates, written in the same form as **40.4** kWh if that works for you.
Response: **5857.15** kWh
